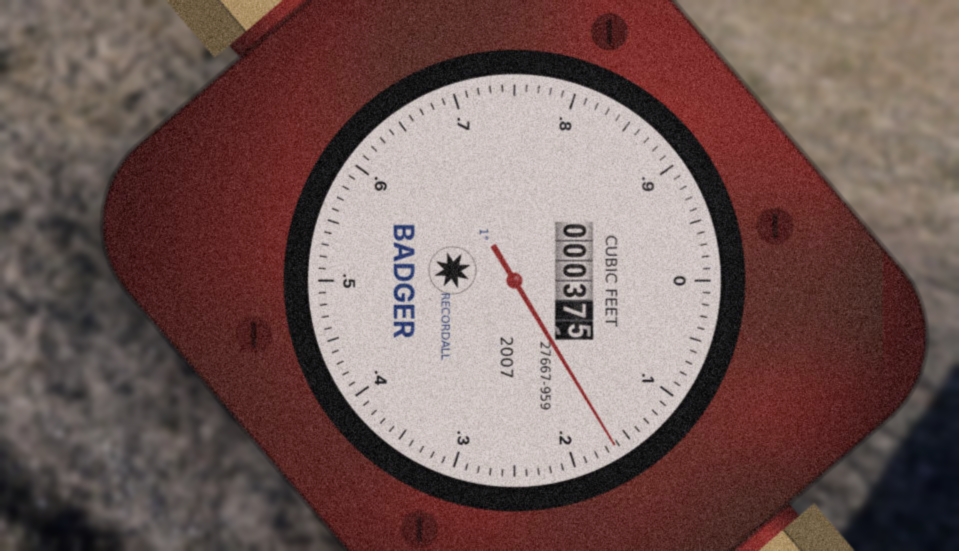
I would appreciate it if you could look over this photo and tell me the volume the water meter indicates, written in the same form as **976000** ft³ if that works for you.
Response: **375.16** ft³
